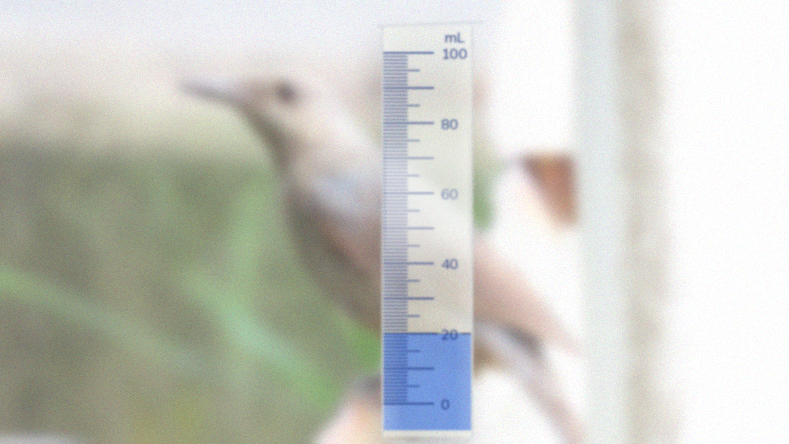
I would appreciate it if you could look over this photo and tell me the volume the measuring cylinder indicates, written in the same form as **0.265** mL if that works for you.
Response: **20** mL
